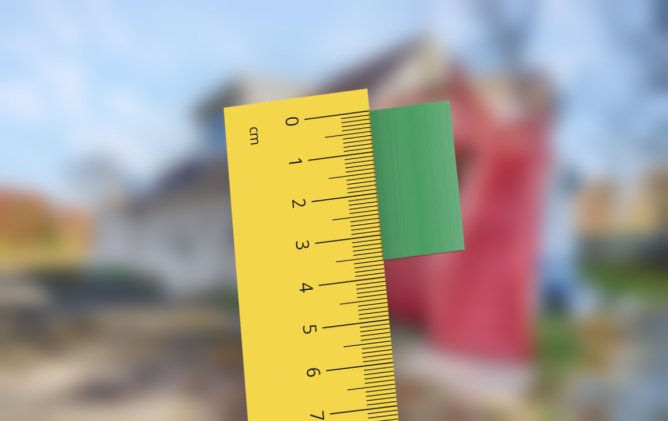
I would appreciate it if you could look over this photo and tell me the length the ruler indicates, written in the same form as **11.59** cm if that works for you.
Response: **3.6** cm
